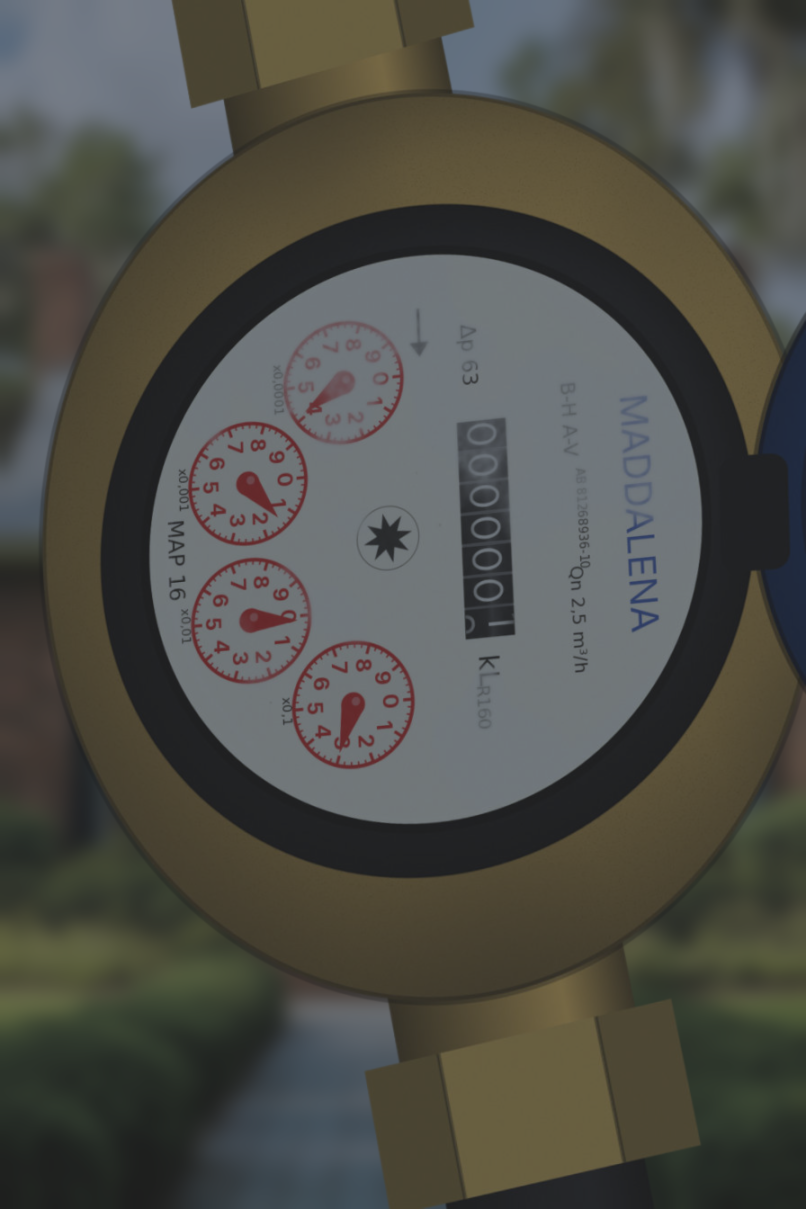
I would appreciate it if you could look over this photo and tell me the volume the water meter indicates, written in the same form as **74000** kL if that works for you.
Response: **1.3014** kL
